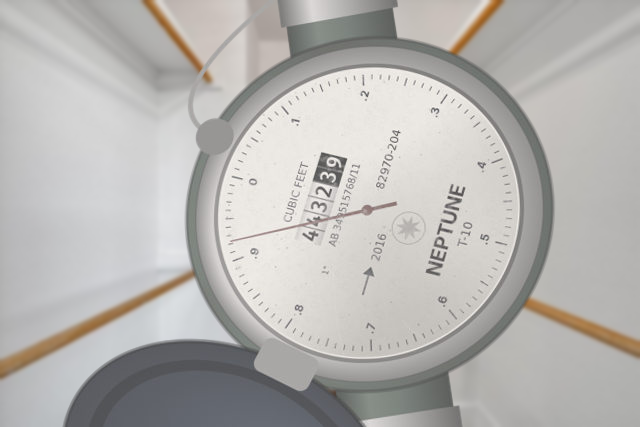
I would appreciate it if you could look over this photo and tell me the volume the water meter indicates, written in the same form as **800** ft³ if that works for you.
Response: **443238.92** ft³
